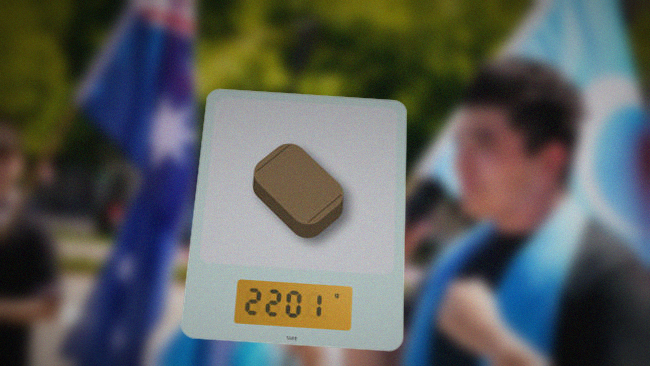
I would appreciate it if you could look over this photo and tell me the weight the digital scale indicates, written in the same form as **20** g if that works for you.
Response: **2201** g
